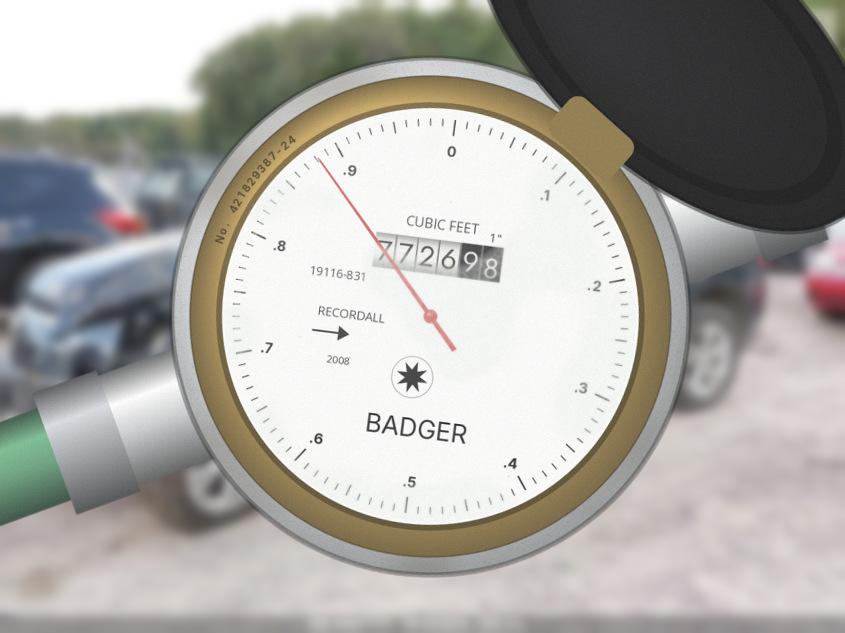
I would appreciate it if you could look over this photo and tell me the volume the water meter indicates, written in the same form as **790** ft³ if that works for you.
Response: **772697.88** ft³
